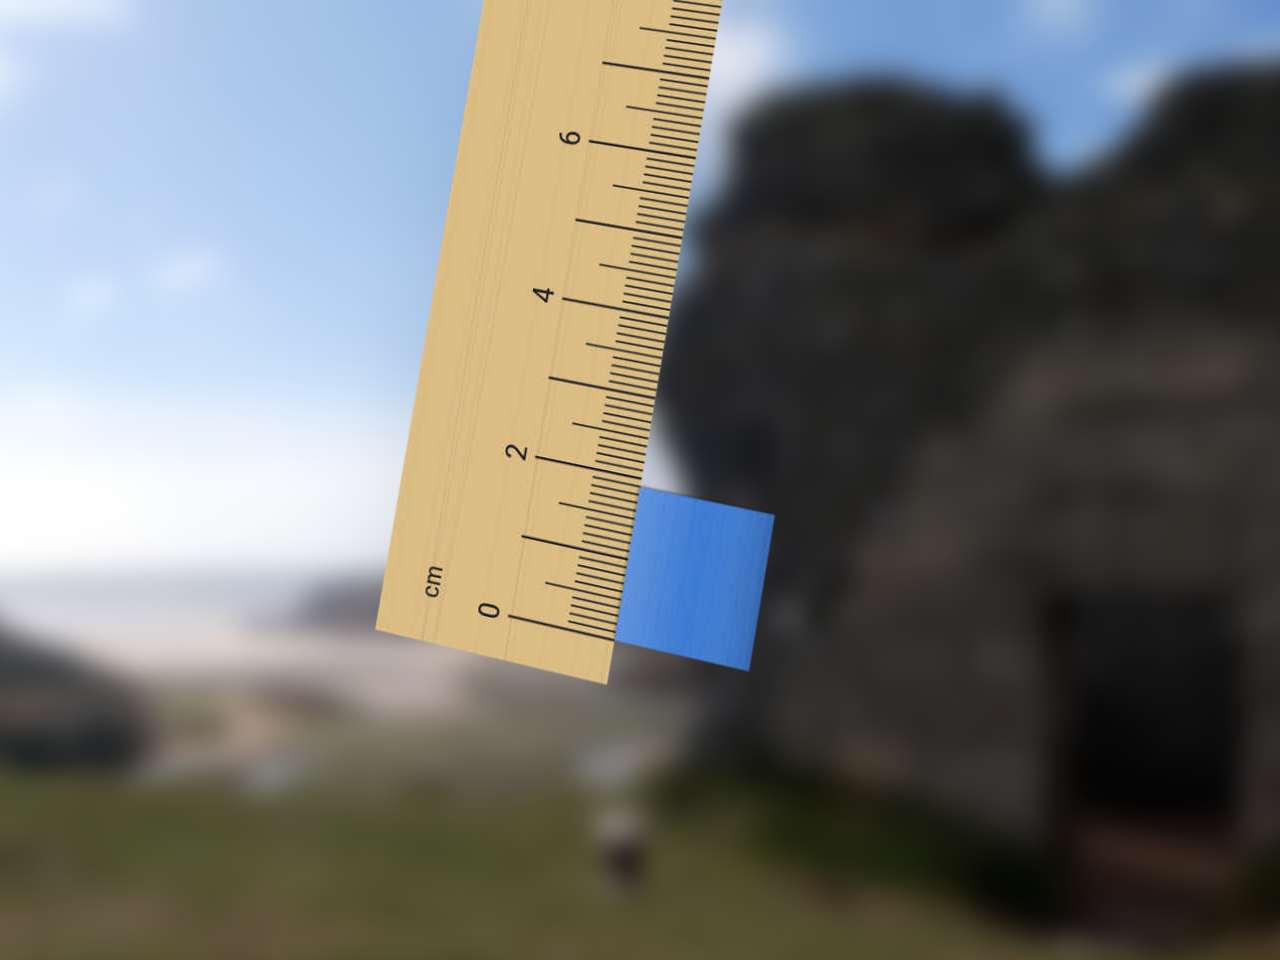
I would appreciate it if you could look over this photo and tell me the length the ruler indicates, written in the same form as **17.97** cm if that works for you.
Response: **1.9** cm
